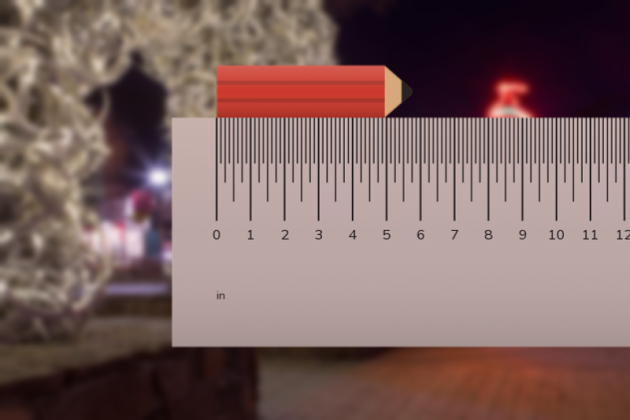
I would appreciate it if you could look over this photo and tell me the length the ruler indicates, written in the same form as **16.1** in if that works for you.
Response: **5.75** in
